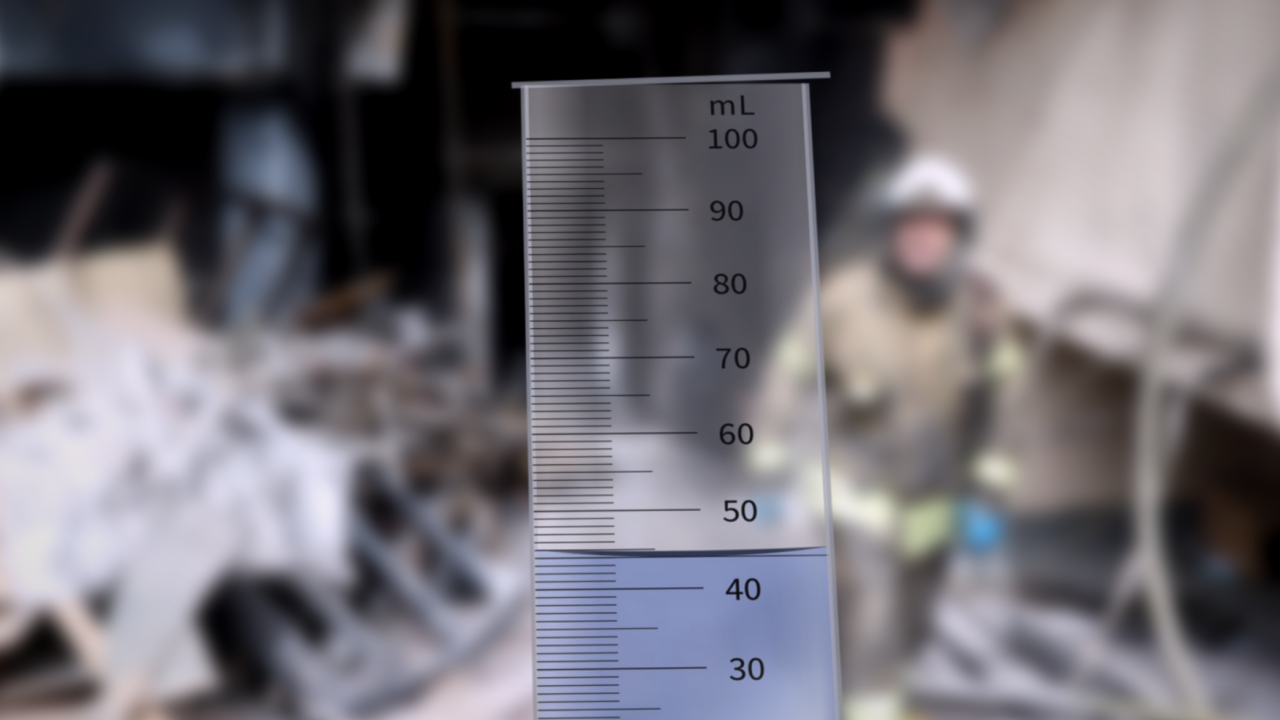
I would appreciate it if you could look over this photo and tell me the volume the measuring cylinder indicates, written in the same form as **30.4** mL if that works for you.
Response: **44** mL
